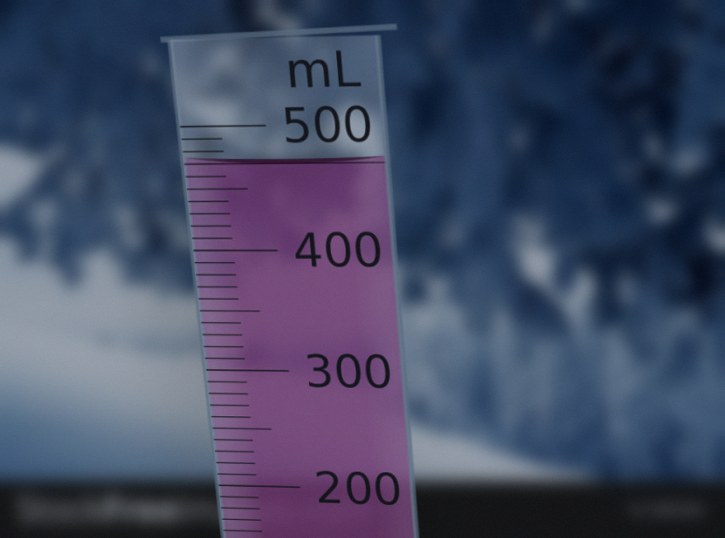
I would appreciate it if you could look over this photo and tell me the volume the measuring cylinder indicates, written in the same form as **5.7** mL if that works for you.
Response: **470** mL
